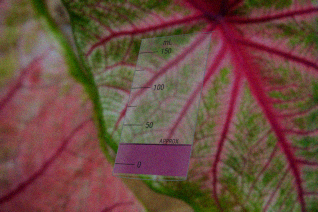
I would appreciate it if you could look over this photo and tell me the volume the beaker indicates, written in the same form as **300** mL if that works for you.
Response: **25** mL
